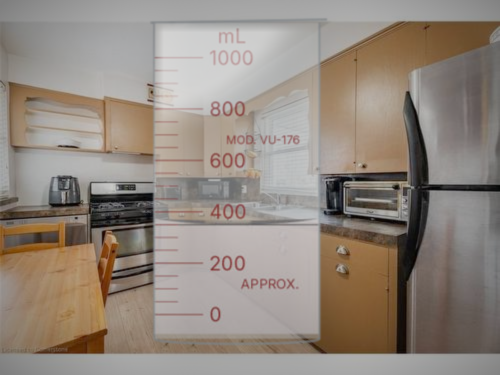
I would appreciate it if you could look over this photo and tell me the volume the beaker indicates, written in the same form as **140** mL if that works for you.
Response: **350** mL
